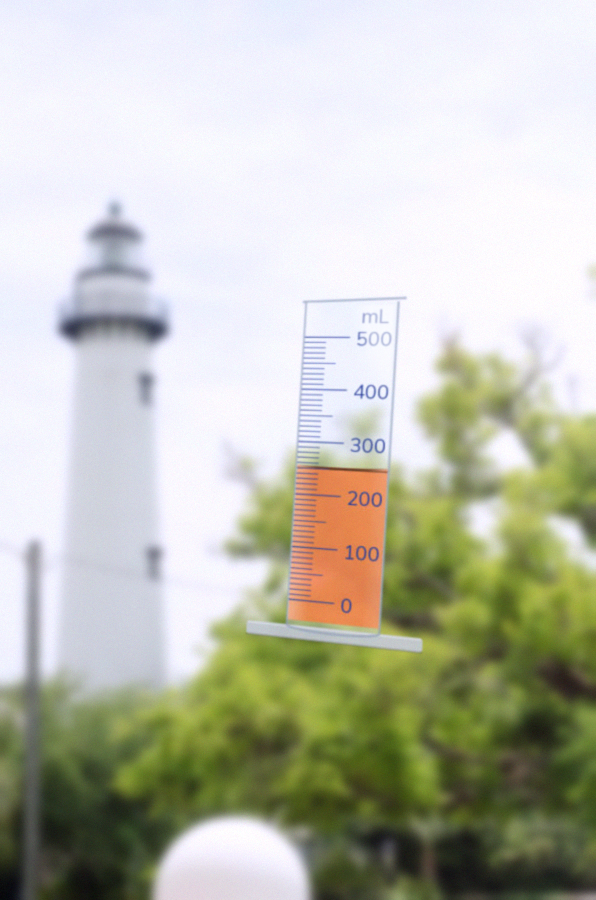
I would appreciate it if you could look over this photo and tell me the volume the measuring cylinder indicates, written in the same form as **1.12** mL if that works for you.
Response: **250** mL
